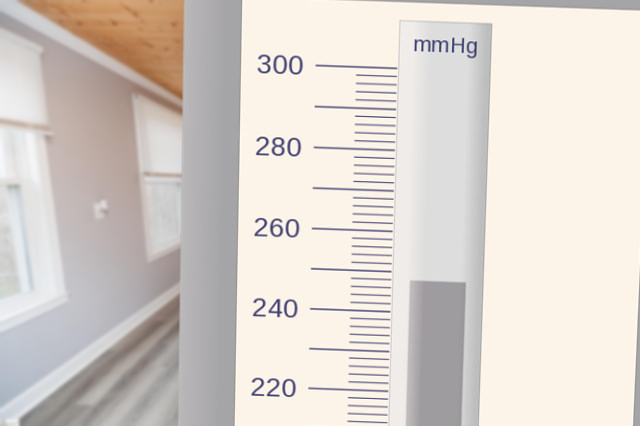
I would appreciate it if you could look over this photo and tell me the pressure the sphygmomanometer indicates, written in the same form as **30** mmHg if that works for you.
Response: **248** mmHg
